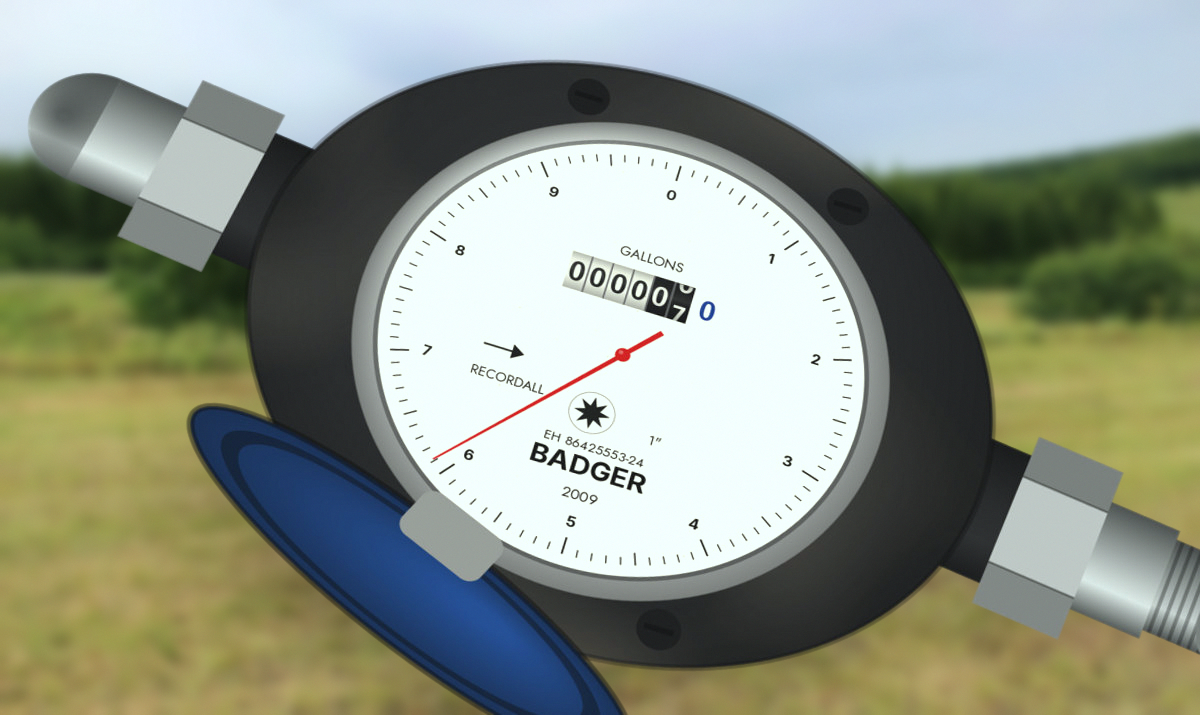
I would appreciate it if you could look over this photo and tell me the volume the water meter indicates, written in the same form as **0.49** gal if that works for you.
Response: **66.1** gal
